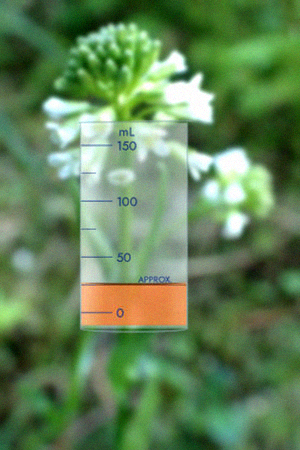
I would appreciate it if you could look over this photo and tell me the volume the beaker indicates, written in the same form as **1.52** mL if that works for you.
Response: **25** mL
